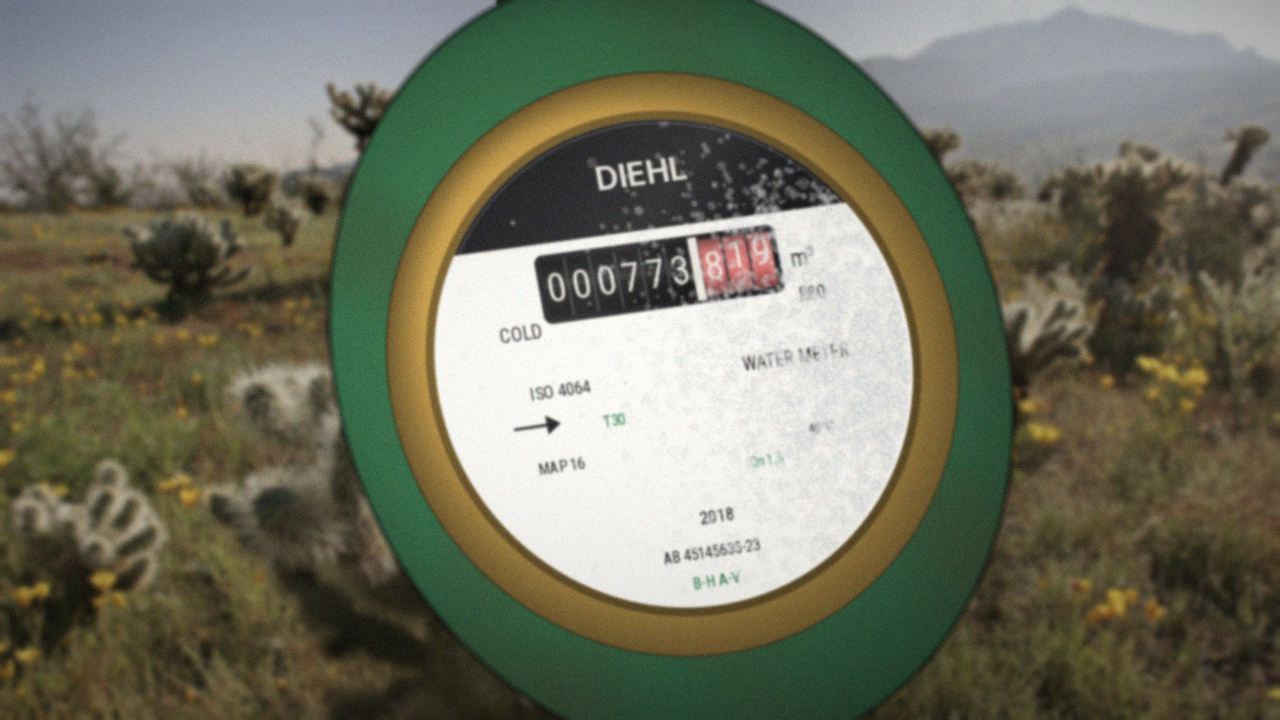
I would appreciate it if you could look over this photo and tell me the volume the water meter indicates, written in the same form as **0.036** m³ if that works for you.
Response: **773.819** m³
